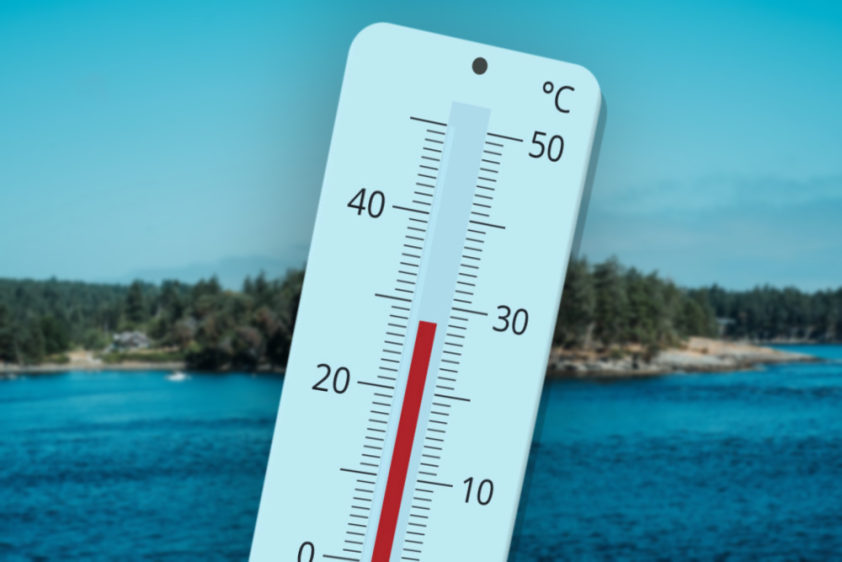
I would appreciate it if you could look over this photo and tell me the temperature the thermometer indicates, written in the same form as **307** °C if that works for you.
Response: **28** °C
